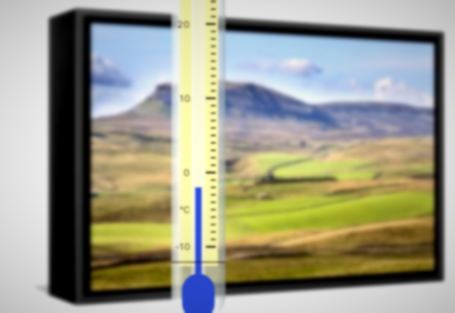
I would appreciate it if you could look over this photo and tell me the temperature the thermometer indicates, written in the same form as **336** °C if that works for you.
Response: **-2** °C
